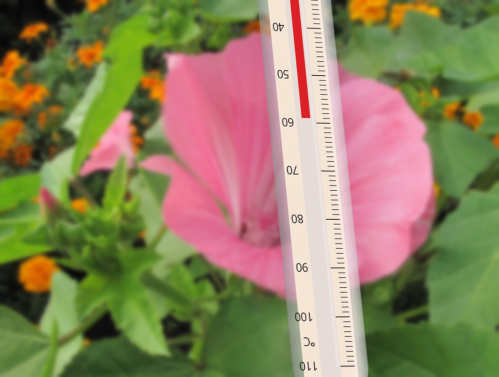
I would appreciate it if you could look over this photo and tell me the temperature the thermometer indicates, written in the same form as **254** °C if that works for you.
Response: **59** °C
